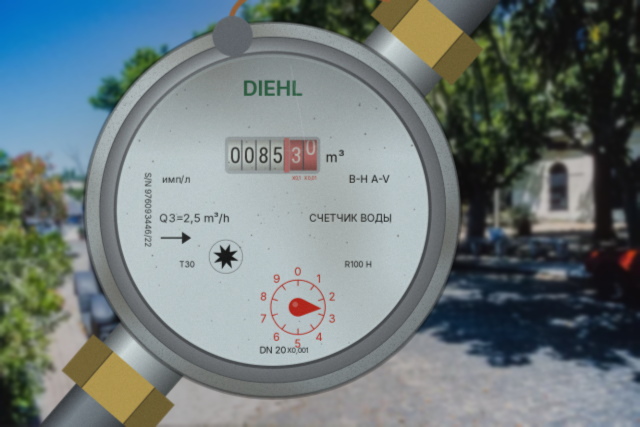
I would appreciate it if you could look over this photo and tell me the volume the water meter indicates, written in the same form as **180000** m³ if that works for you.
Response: **85.302** m³
